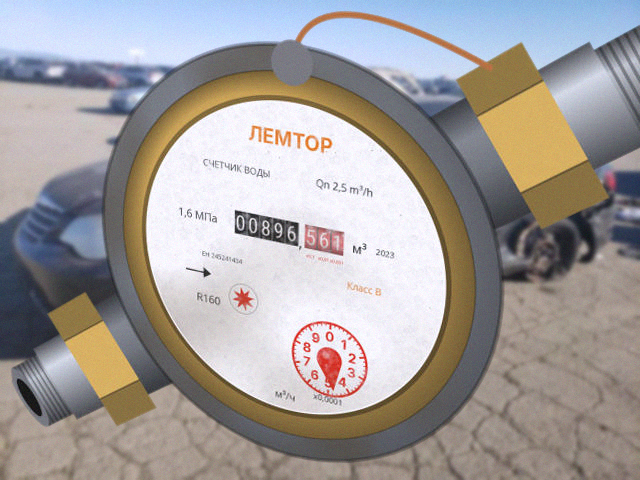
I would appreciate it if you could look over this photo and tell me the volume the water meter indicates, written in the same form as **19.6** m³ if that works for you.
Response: **896.5614** m³
